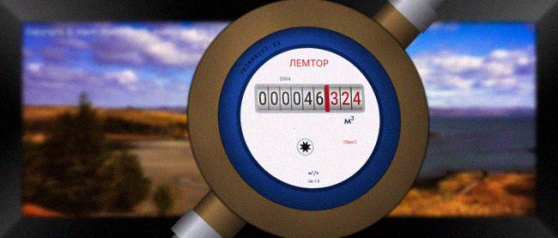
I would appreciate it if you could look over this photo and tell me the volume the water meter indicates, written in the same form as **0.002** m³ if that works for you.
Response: **46.324** m³
